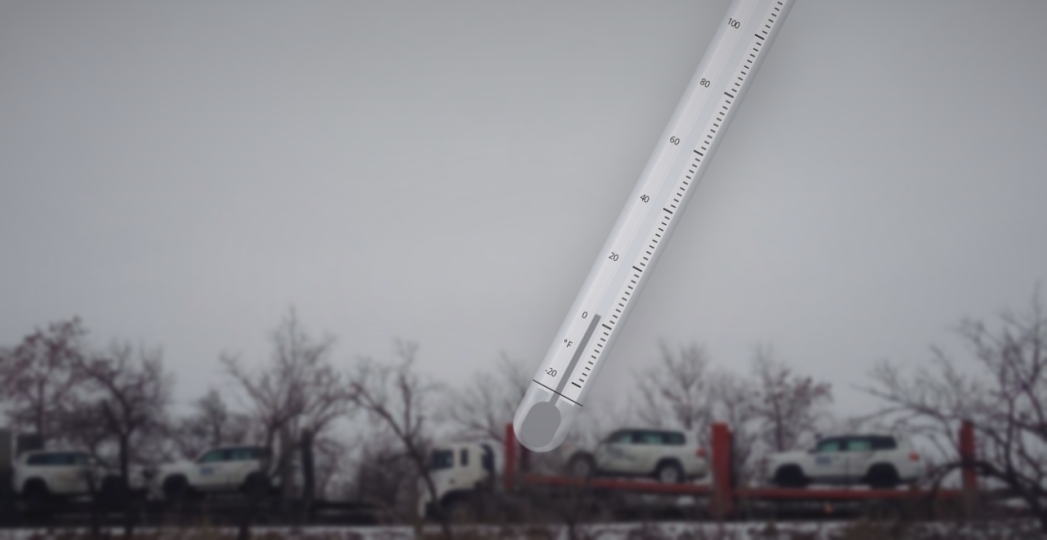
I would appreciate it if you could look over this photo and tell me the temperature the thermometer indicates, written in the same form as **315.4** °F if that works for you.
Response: **2** °F
